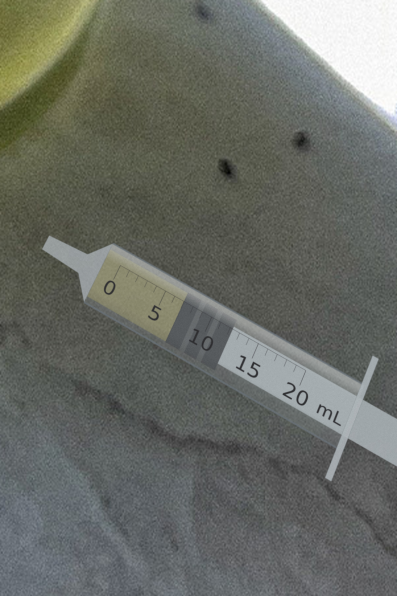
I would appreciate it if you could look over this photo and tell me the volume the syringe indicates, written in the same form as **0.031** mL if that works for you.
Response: **7** mL
